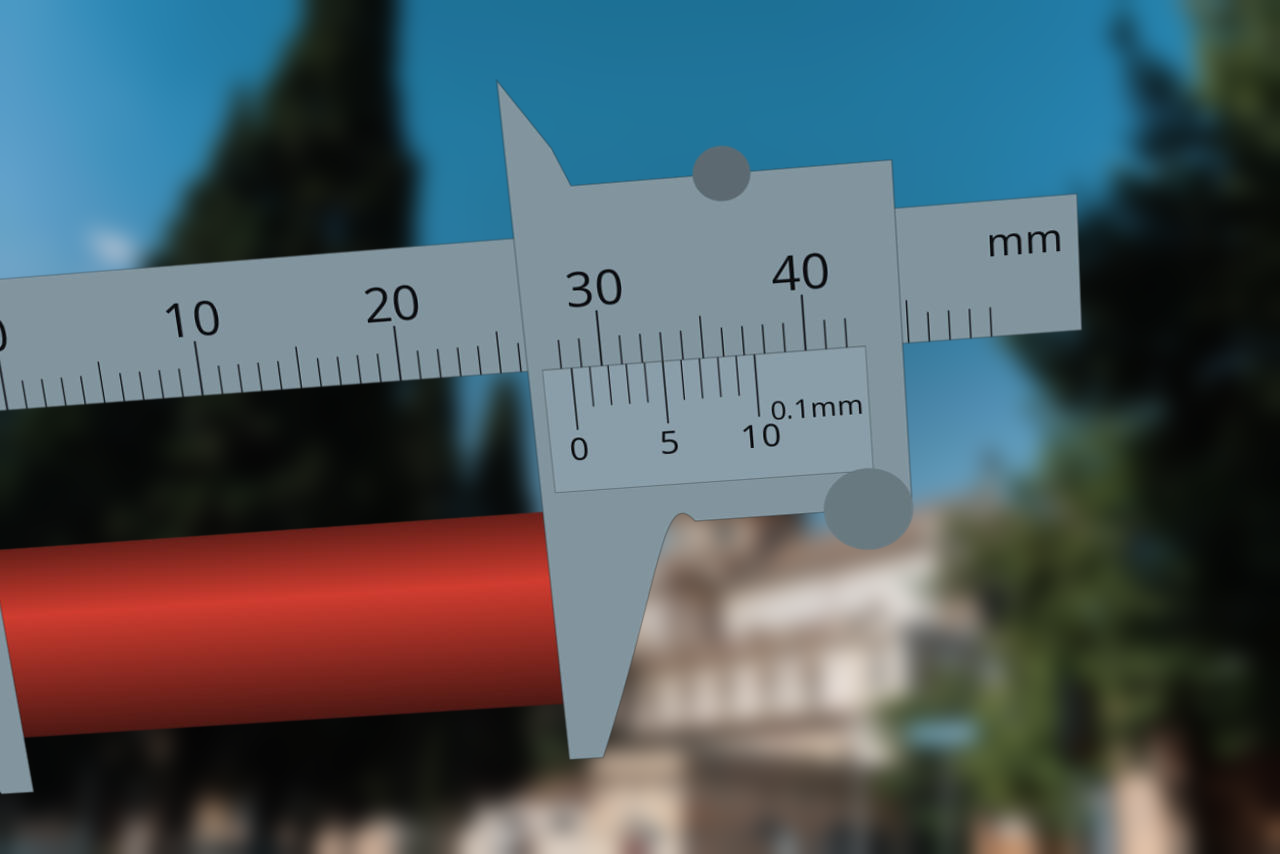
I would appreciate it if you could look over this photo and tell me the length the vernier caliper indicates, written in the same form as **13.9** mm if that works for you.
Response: **28.5** mm
